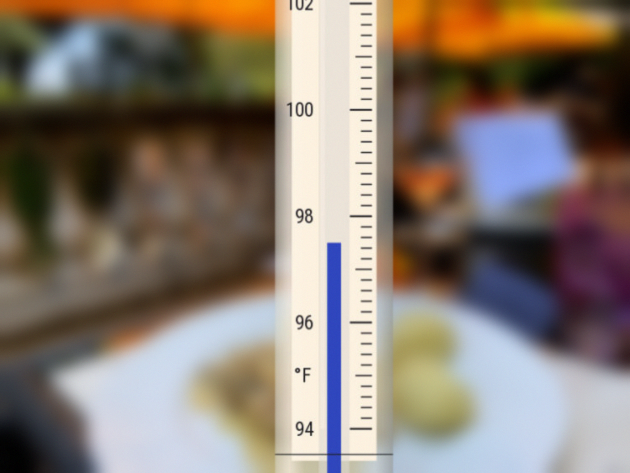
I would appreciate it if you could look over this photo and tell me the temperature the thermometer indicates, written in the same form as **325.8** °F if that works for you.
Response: **97.5** °F
